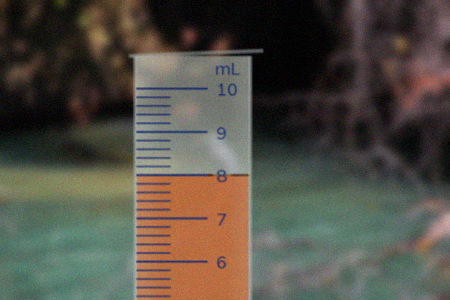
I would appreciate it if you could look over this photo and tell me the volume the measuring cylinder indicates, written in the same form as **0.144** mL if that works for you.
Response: **8** mL
